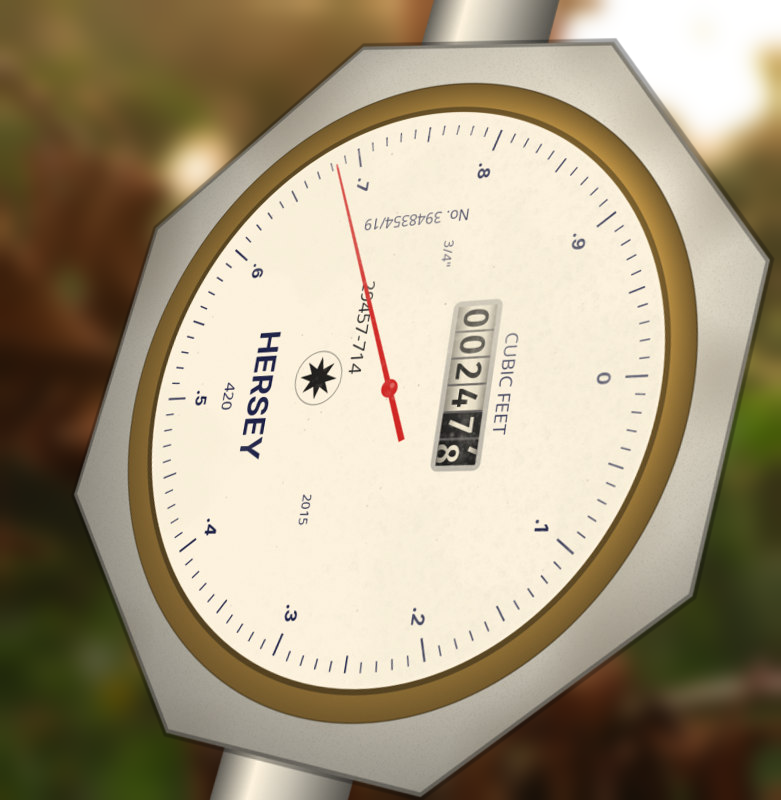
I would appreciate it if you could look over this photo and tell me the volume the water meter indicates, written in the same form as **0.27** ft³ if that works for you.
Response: **2477.68** ft³
